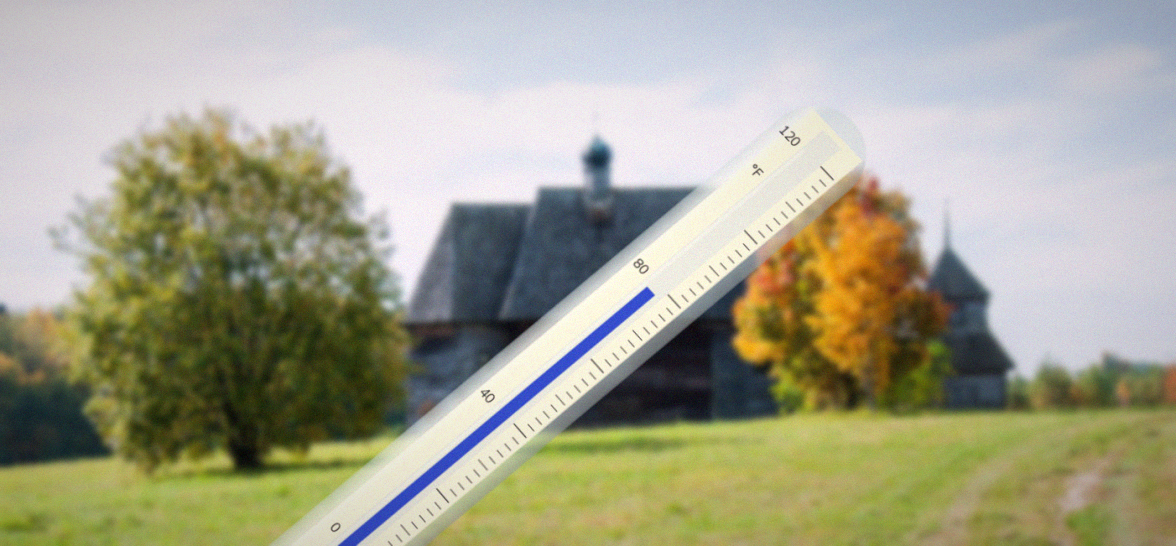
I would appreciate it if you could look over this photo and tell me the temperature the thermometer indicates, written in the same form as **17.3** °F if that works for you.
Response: **78** °F
